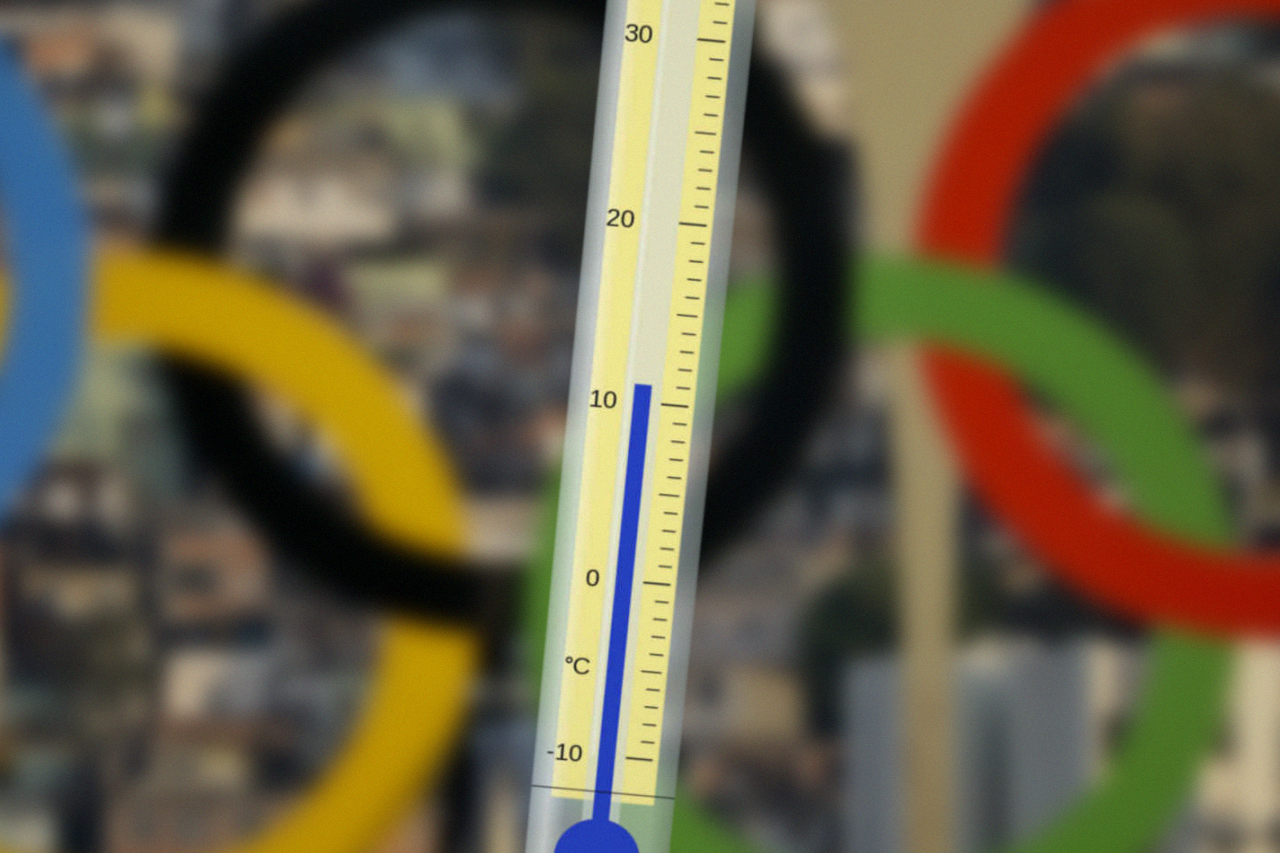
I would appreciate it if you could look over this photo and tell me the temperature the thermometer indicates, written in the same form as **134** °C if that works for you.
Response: **11** °C
